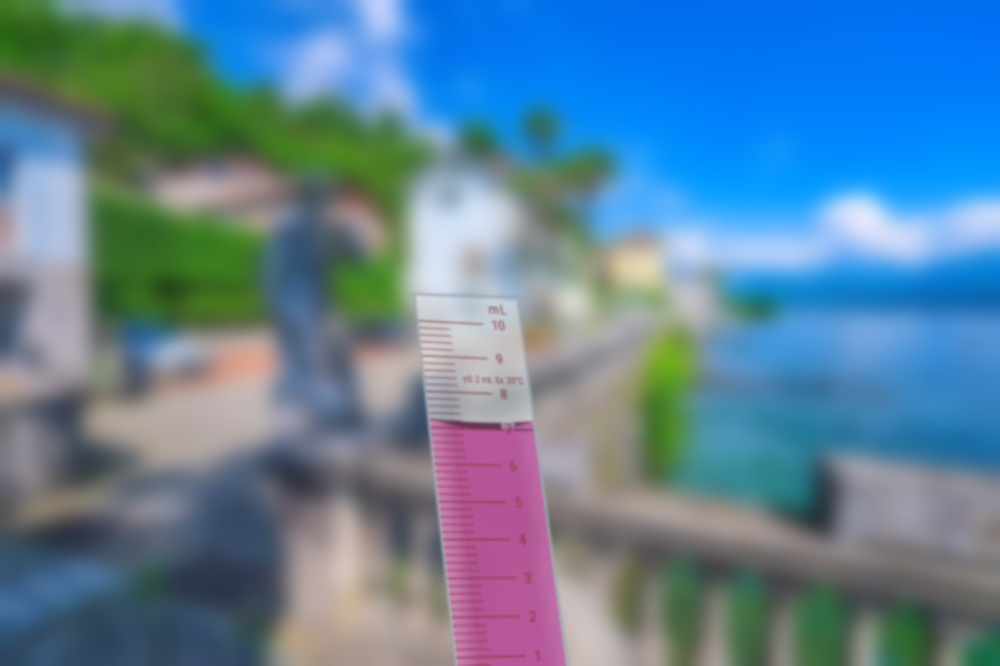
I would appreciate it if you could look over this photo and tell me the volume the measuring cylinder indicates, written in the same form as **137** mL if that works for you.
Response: **7** mL
